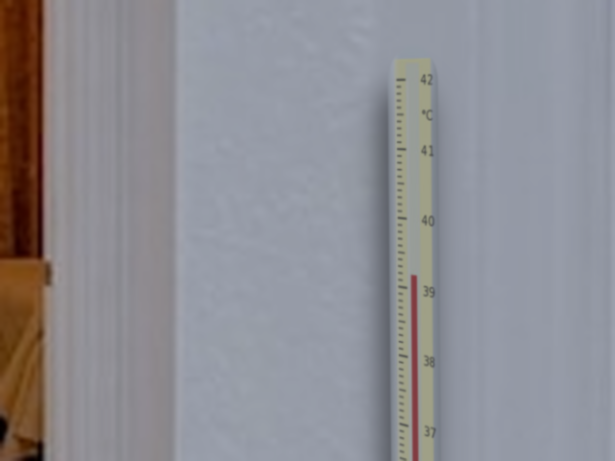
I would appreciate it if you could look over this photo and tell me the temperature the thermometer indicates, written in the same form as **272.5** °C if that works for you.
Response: **39.2** °C
